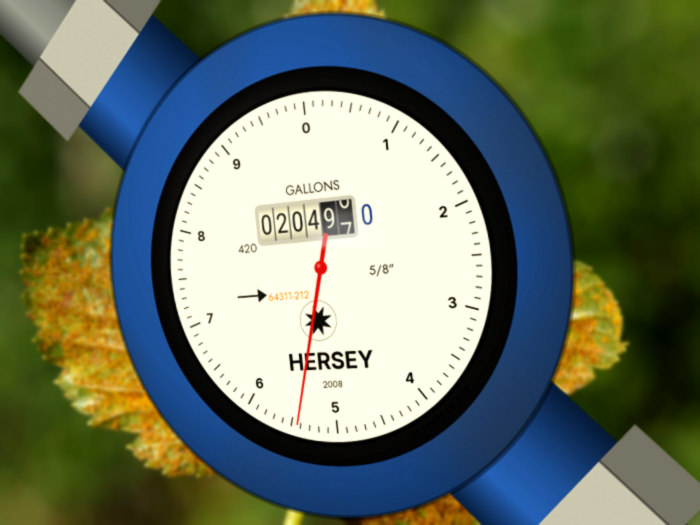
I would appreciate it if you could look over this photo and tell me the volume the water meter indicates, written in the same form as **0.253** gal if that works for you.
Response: **204965.4** gal
